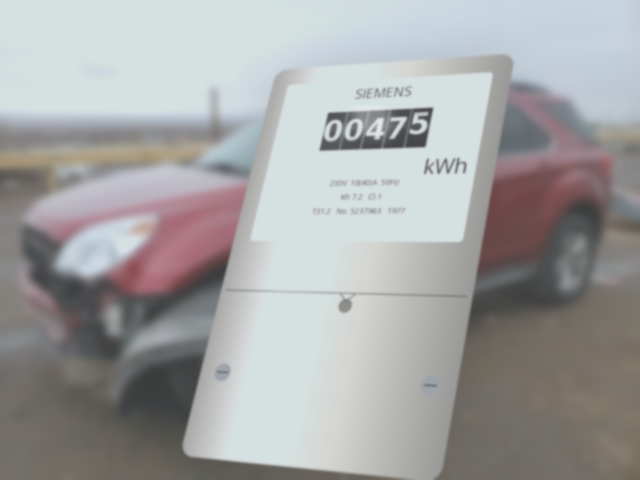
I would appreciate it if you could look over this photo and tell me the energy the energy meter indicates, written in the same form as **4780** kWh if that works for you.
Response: **475** kWh
